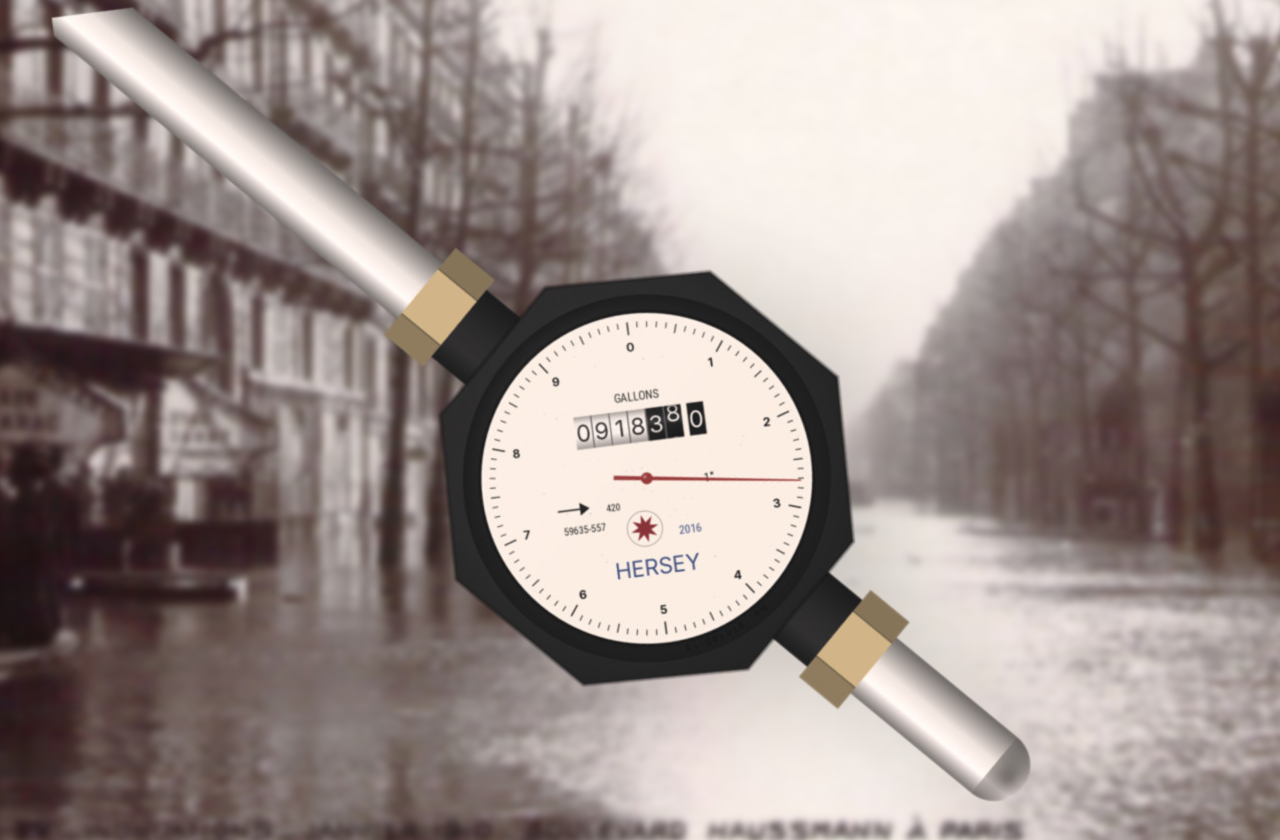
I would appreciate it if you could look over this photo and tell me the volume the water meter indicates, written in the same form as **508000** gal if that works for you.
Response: **918382.7** gal
